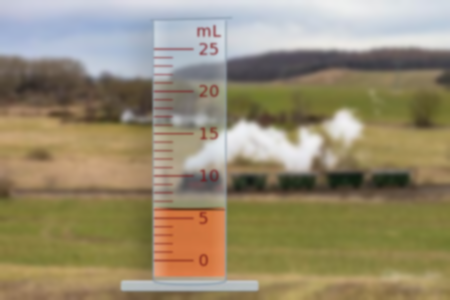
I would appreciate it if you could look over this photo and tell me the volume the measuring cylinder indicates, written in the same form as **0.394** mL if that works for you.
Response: **6** mL
